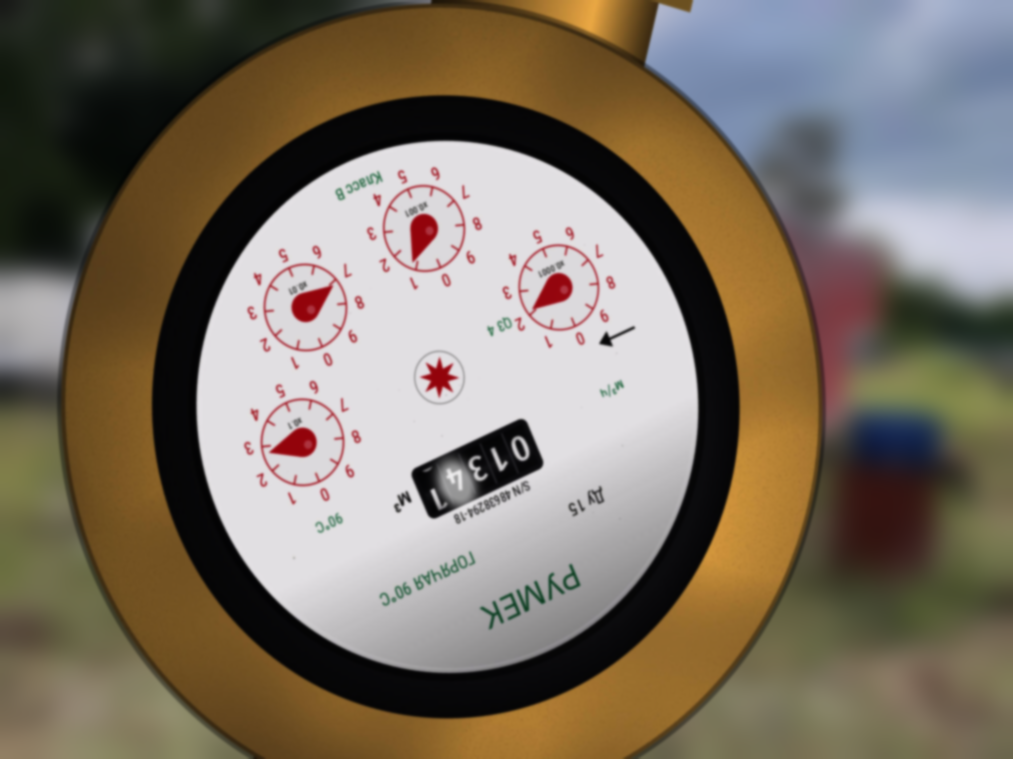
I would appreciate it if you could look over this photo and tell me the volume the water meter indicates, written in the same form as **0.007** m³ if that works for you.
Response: **1341.2712** m³
